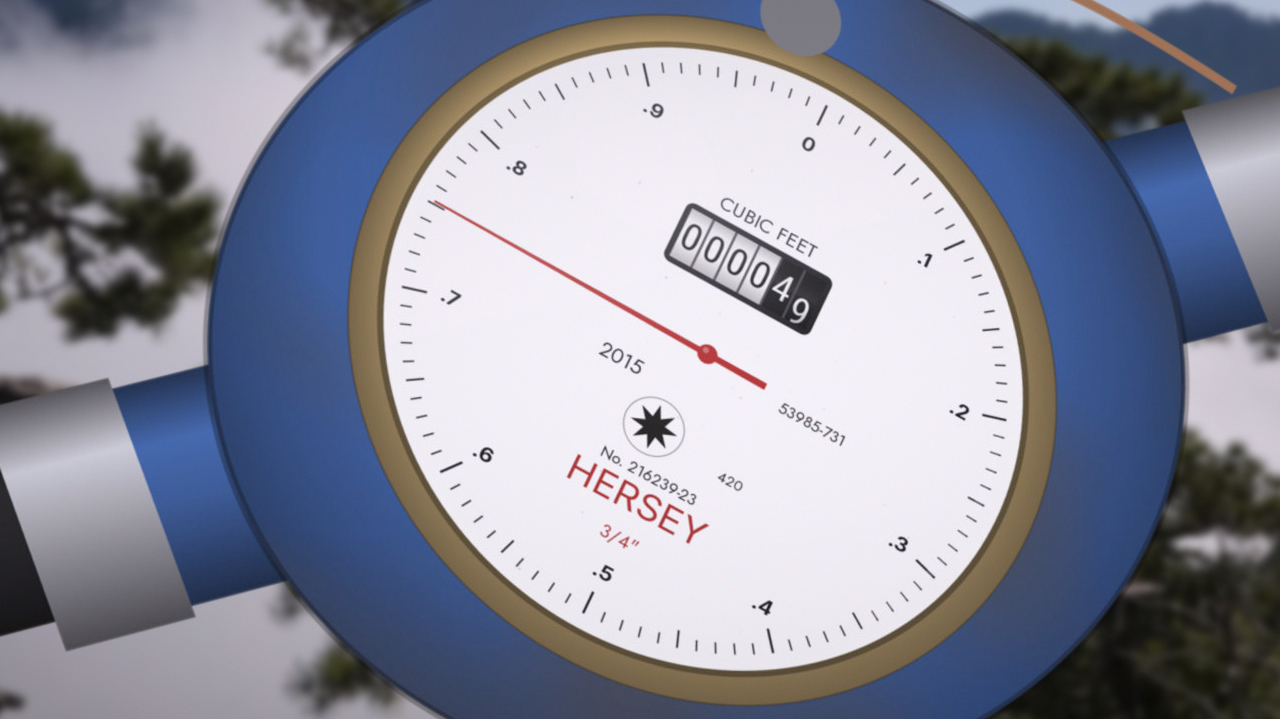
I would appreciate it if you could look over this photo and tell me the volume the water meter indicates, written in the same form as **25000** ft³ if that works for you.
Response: **48.75** ft³
